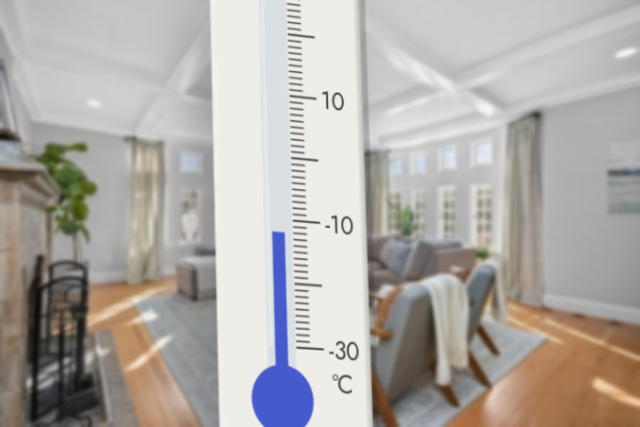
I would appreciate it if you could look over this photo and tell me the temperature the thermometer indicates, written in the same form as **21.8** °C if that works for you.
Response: **-12** °C
